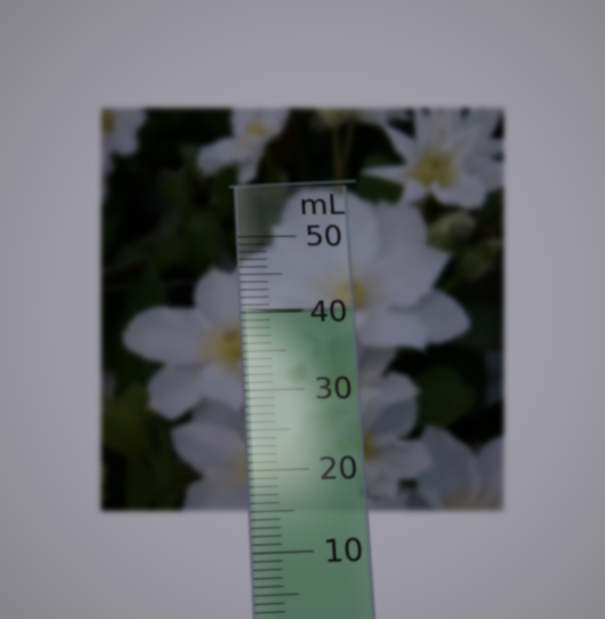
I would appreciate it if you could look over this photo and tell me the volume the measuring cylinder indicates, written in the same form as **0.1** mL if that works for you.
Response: **40** mL
